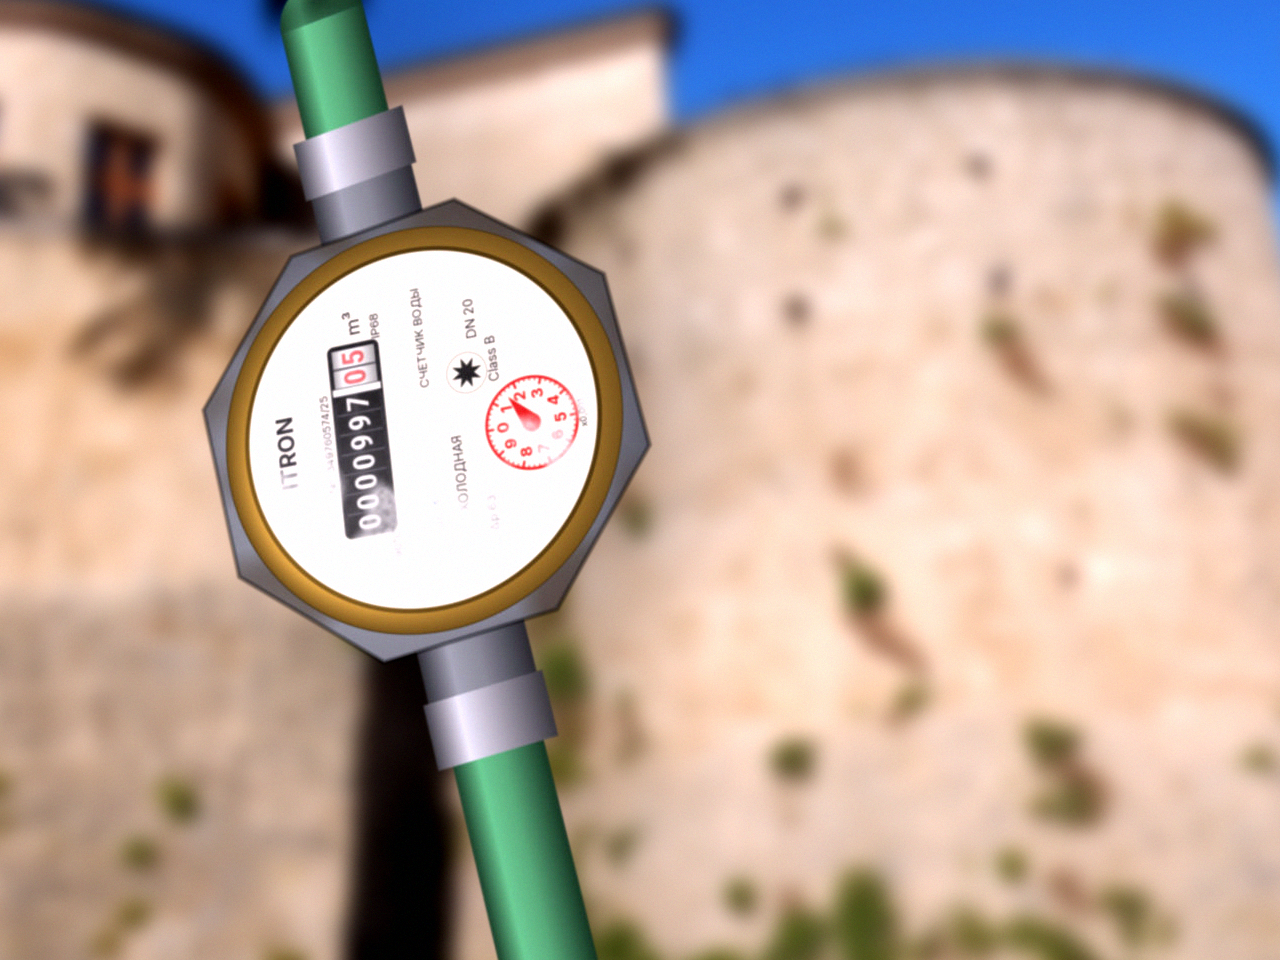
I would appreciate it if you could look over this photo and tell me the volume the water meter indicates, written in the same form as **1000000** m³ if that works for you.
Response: **997.051** m³
